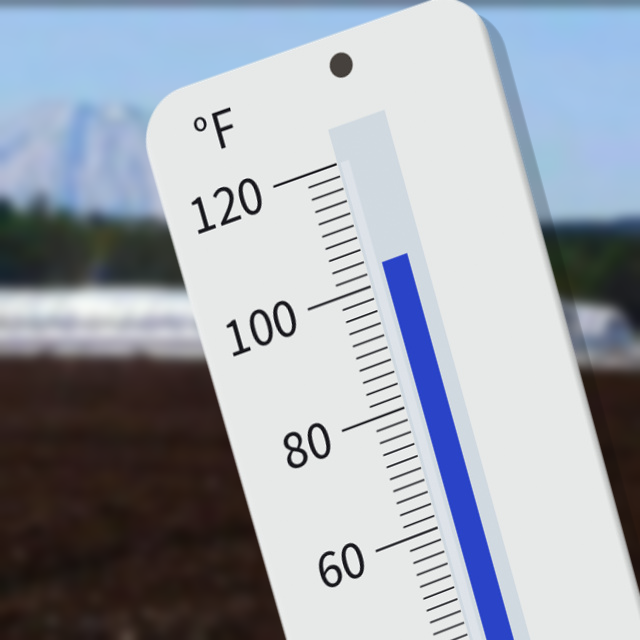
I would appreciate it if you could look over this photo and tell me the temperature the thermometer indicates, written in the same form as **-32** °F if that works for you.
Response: **103** °F
